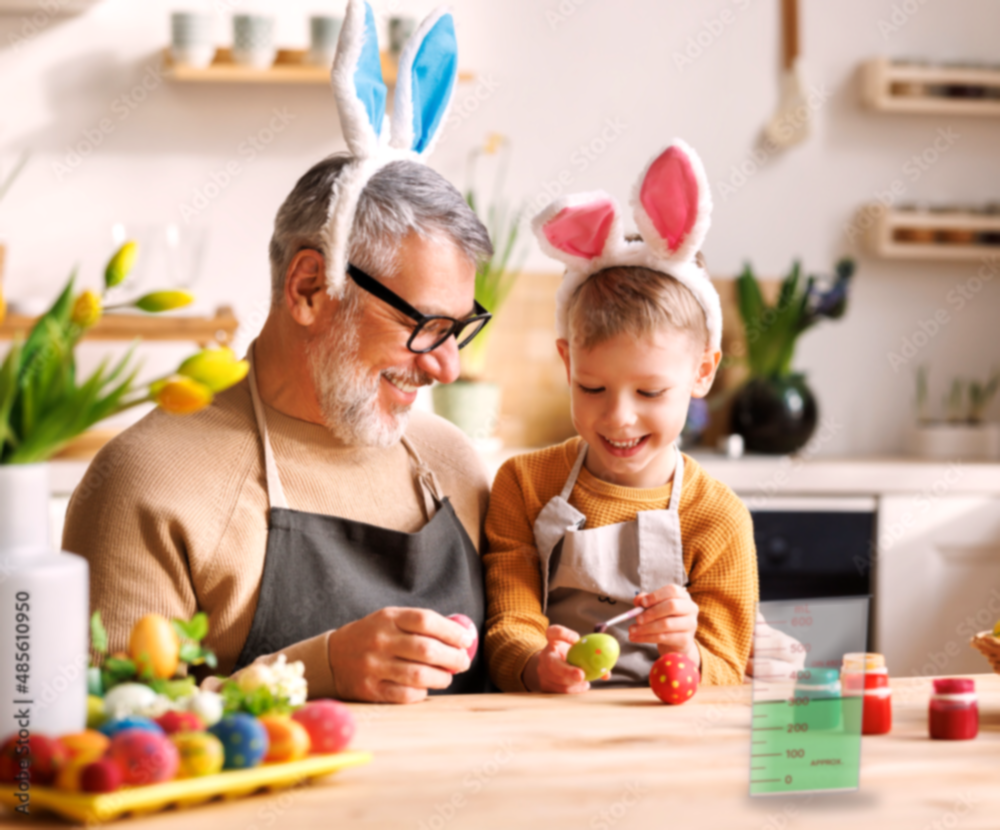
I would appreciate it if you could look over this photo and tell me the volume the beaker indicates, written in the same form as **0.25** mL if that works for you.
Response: **300** mL
